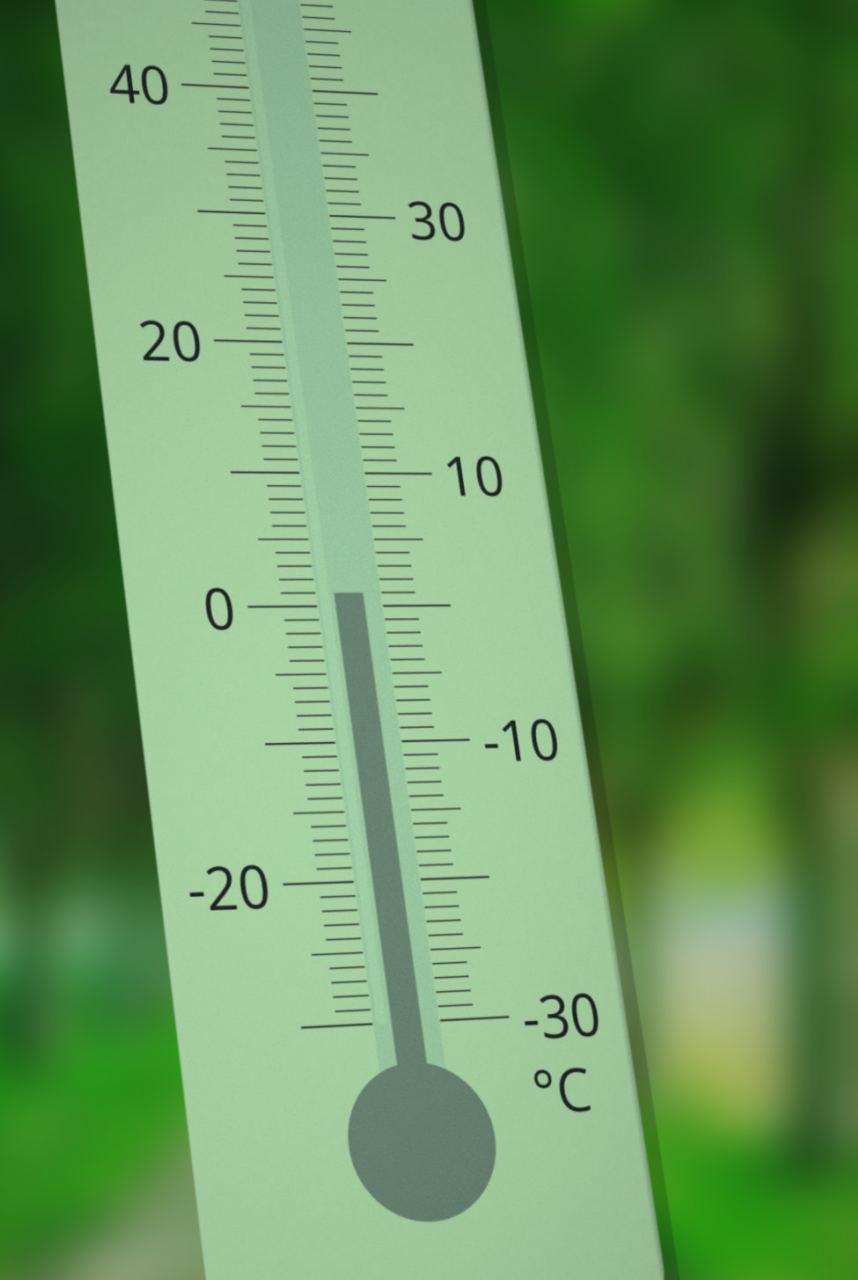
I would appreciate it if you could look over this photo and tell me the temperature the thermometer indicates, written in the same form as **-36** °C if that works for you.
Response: **1** °C
